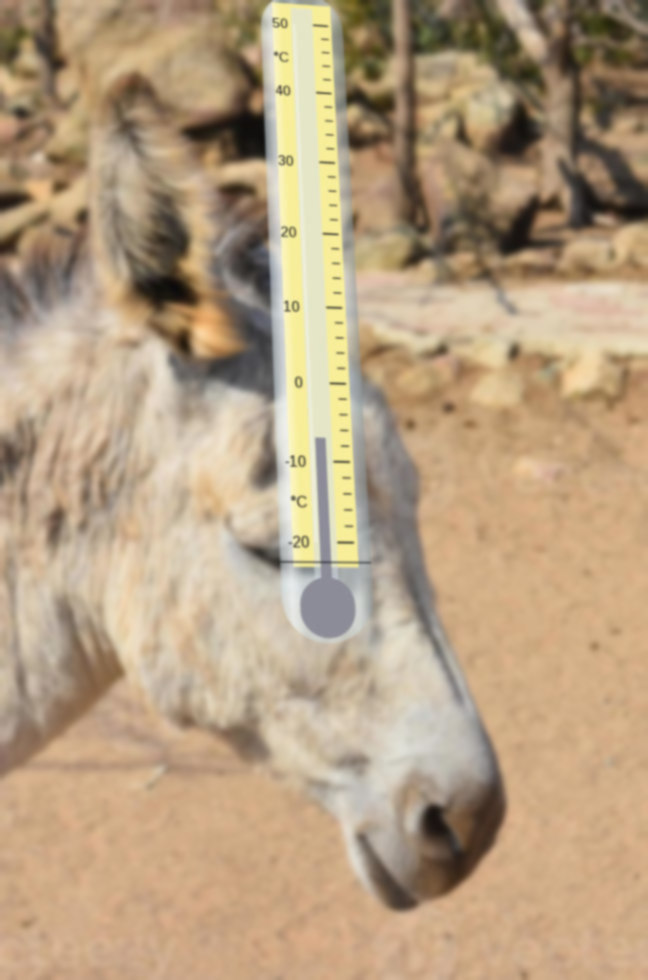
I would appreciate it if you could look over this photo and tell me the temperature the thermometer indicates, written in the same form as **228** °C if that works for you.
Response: **-7** °C
